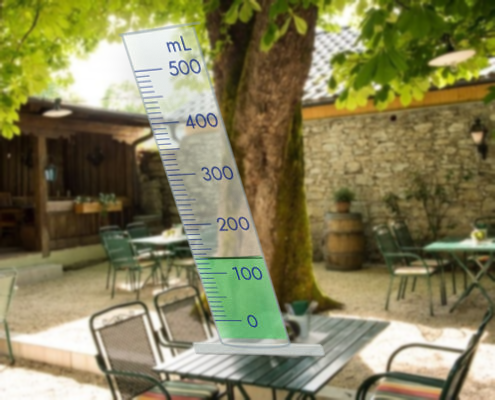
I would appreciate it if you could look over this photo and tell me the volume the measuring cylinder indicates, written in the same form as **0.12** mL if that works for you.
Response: **130** mL
